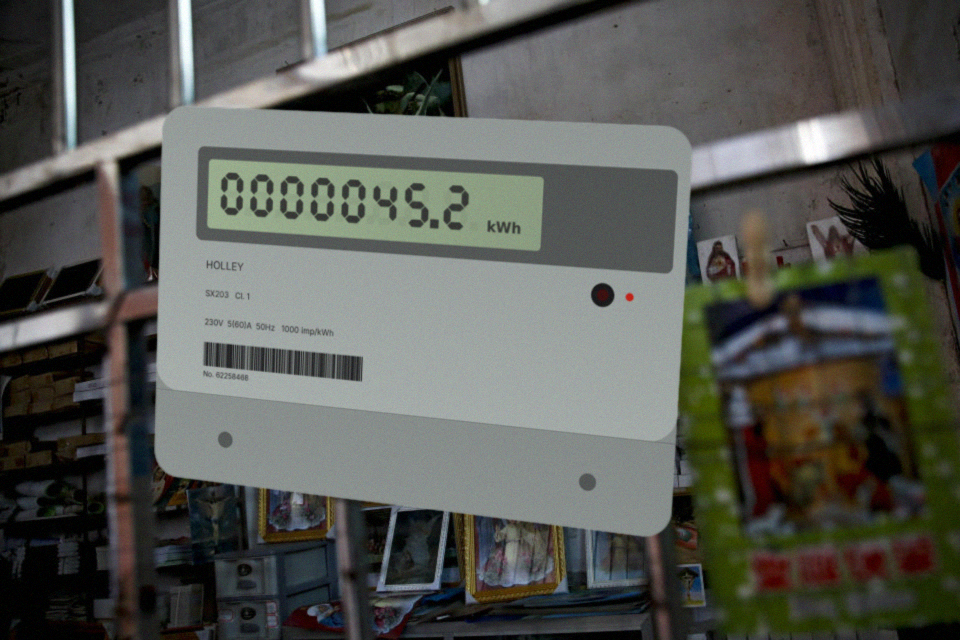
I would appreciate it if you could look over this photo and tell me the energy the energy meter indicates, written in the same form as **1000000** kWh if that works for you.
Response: **45.2** kWh
